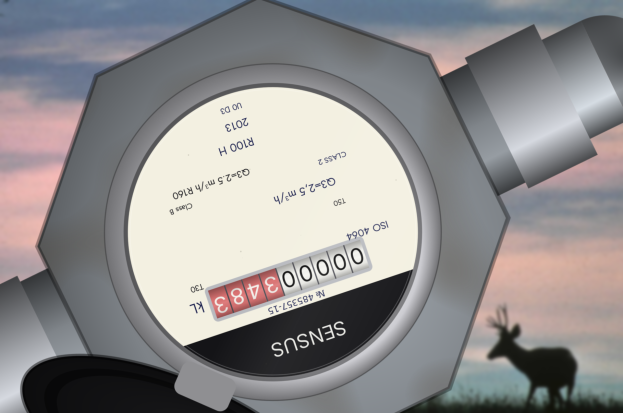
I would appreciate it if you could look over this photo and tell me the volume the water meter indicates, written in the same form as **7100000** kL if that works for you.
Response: **0.3483** kL
